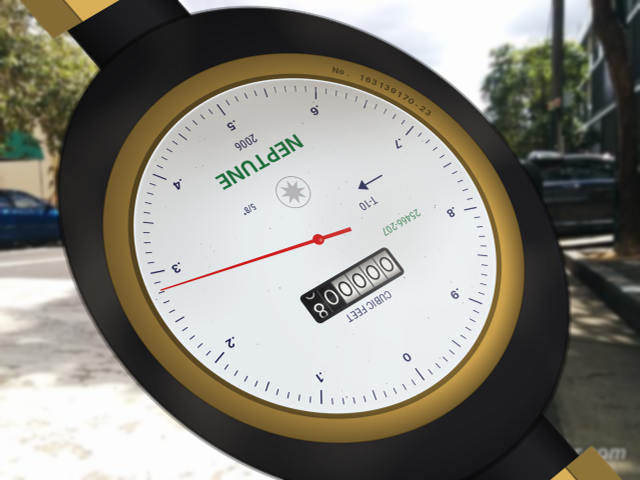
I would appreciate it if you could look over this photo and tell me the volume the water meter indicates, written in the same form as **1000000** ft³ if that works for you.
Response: **8.28** ft³
